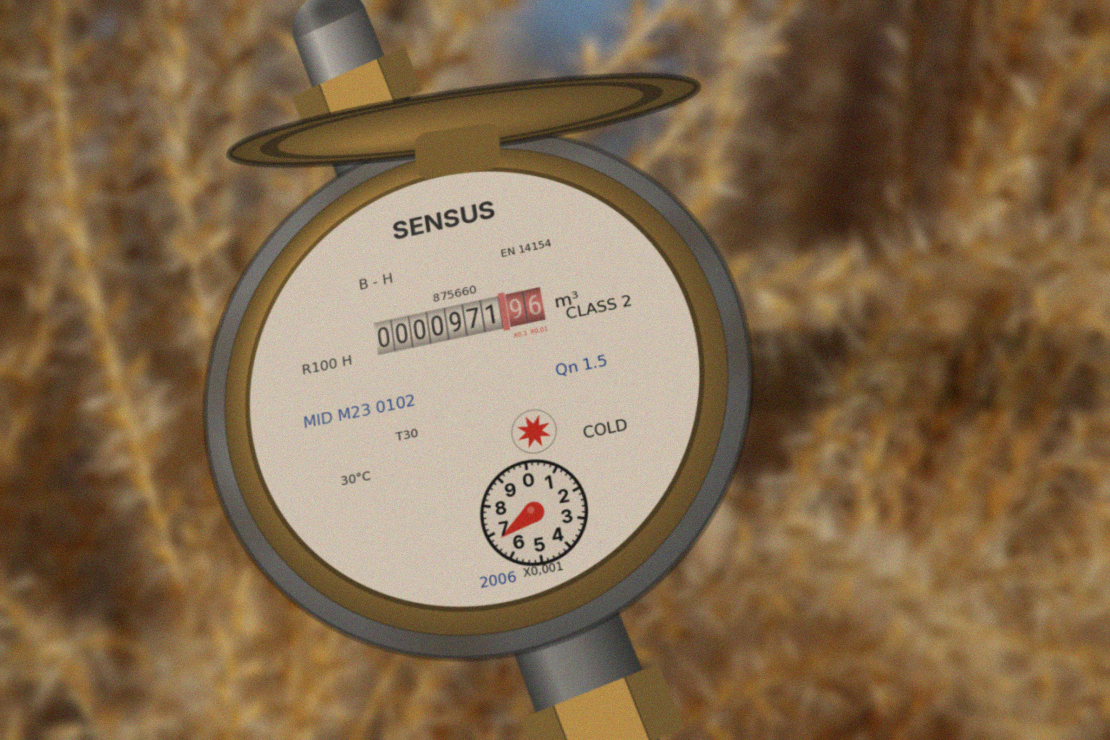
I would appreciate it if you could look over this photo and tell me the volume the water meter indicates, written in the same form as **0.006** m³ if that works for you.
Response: **971.966** m³
